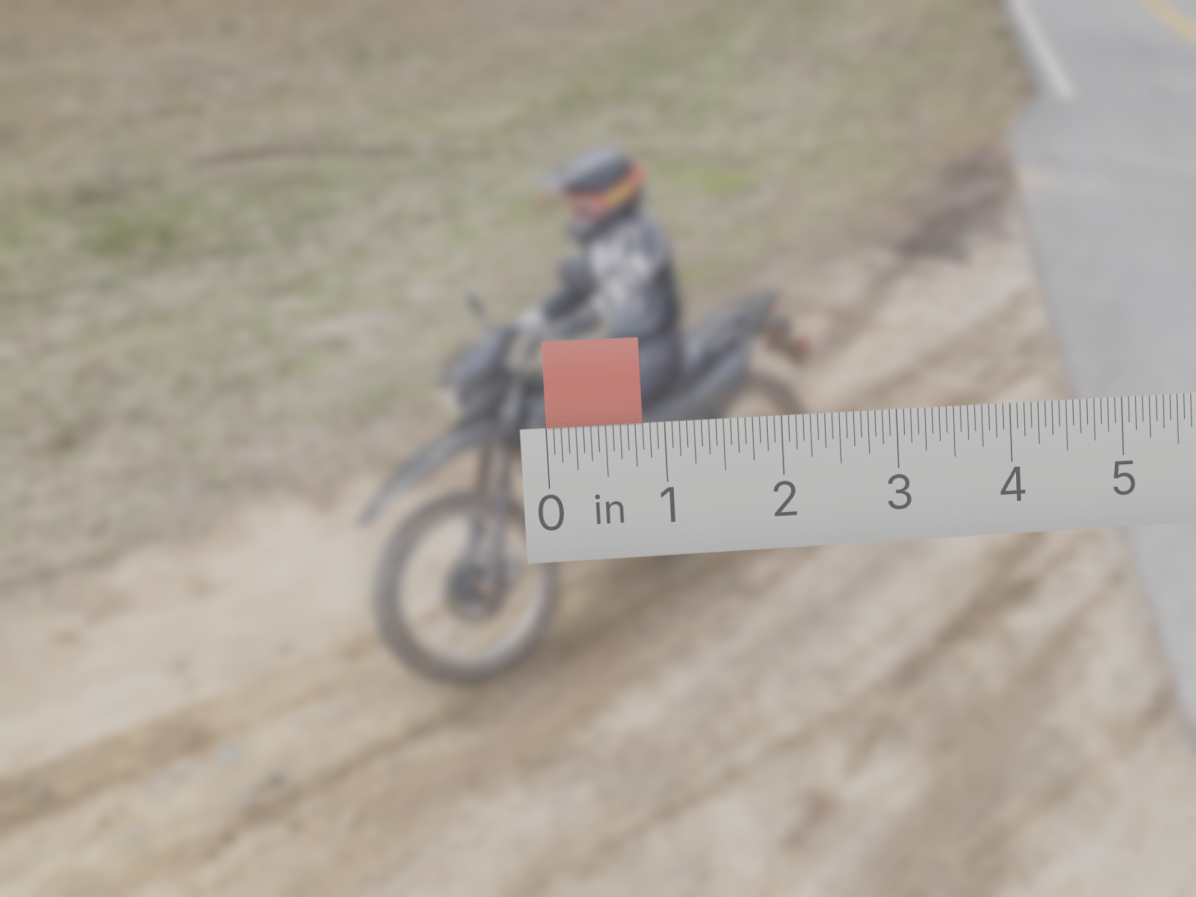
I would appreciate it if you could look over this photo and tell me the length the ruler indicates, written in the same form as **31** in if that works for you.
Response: **0.8125** in
